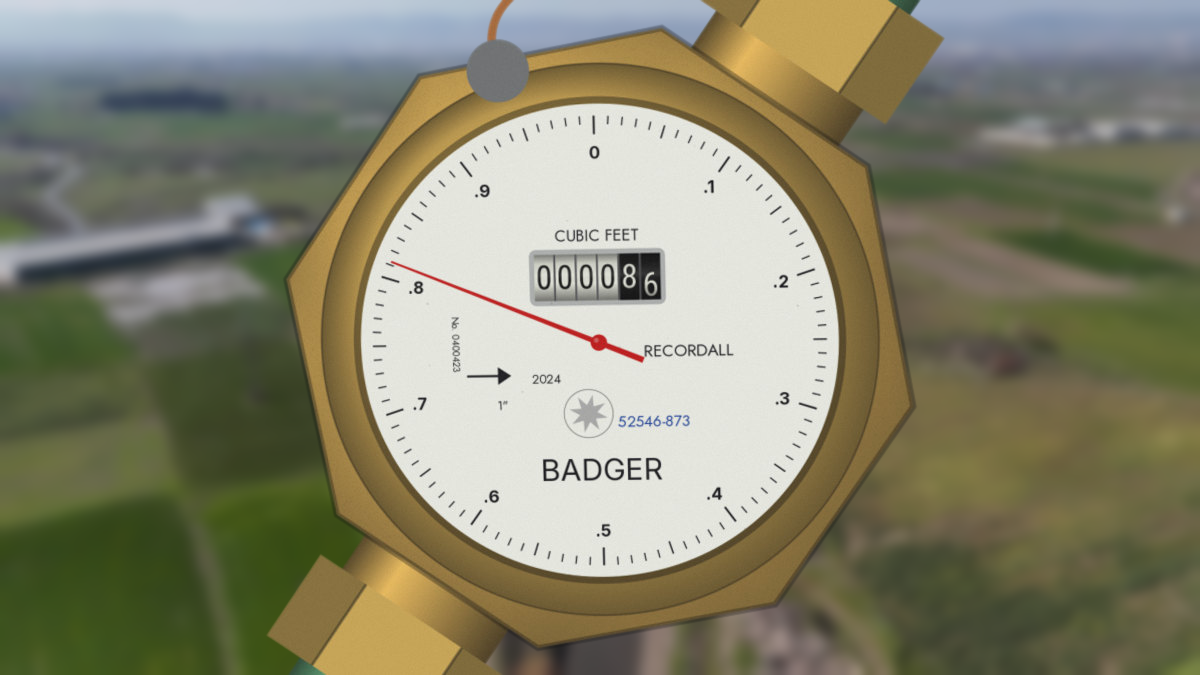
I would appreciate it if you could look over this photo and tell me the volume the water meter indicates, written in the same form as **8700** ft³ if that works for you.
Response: **85.81** ft³
